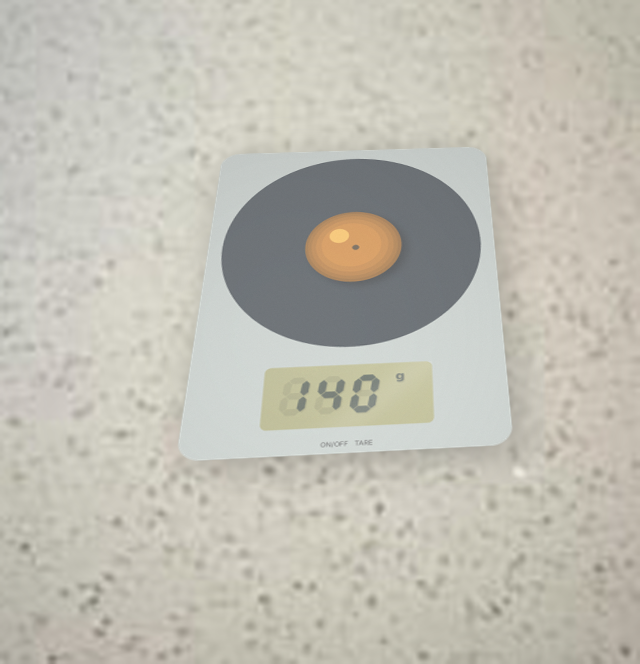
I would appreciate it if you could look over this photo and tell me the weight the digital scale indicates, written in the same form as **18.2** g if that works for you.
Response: **140** g
